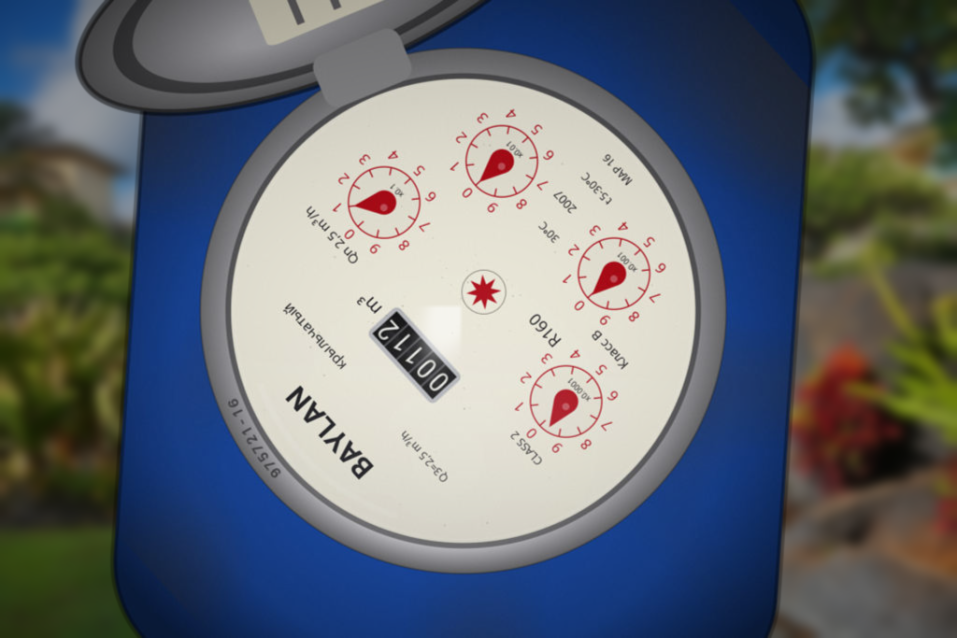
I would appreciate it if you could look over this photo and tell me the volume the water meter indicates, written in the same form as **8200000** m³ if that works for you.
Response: **112.0999** m³
